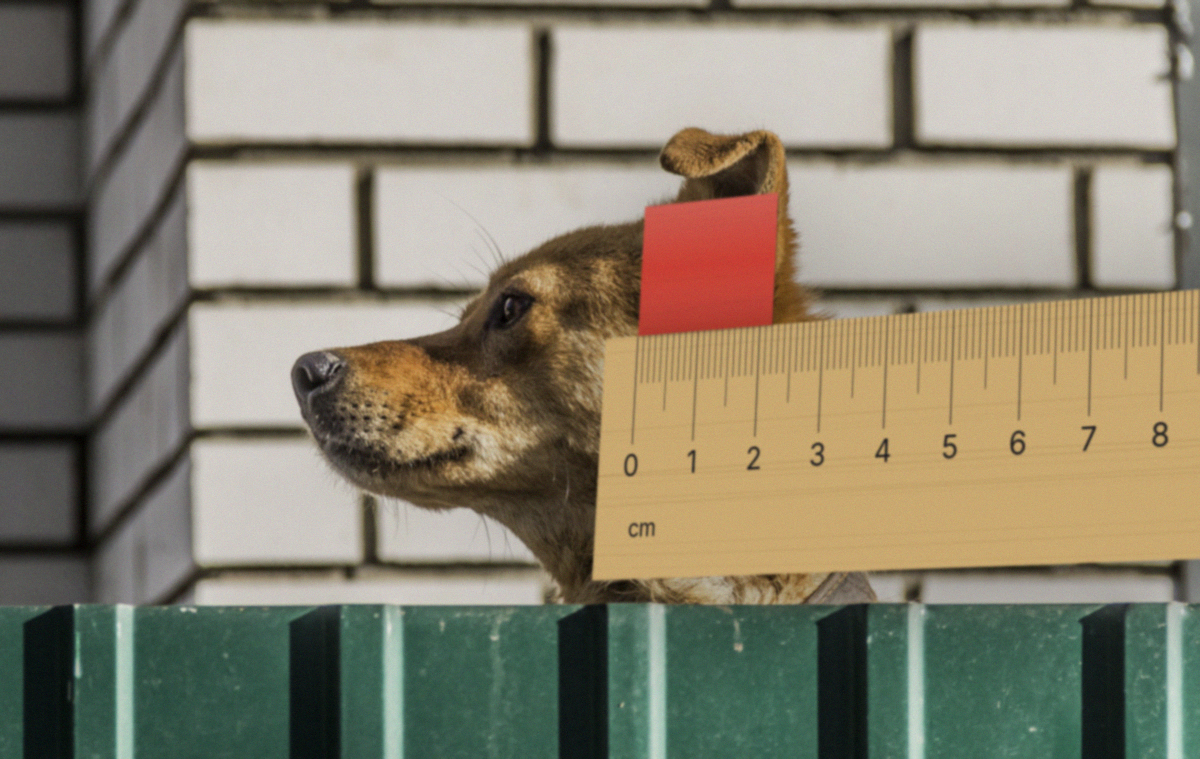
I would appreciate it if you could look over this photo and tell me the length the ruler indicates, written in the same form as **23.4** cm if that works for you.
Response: **2.2** cm
